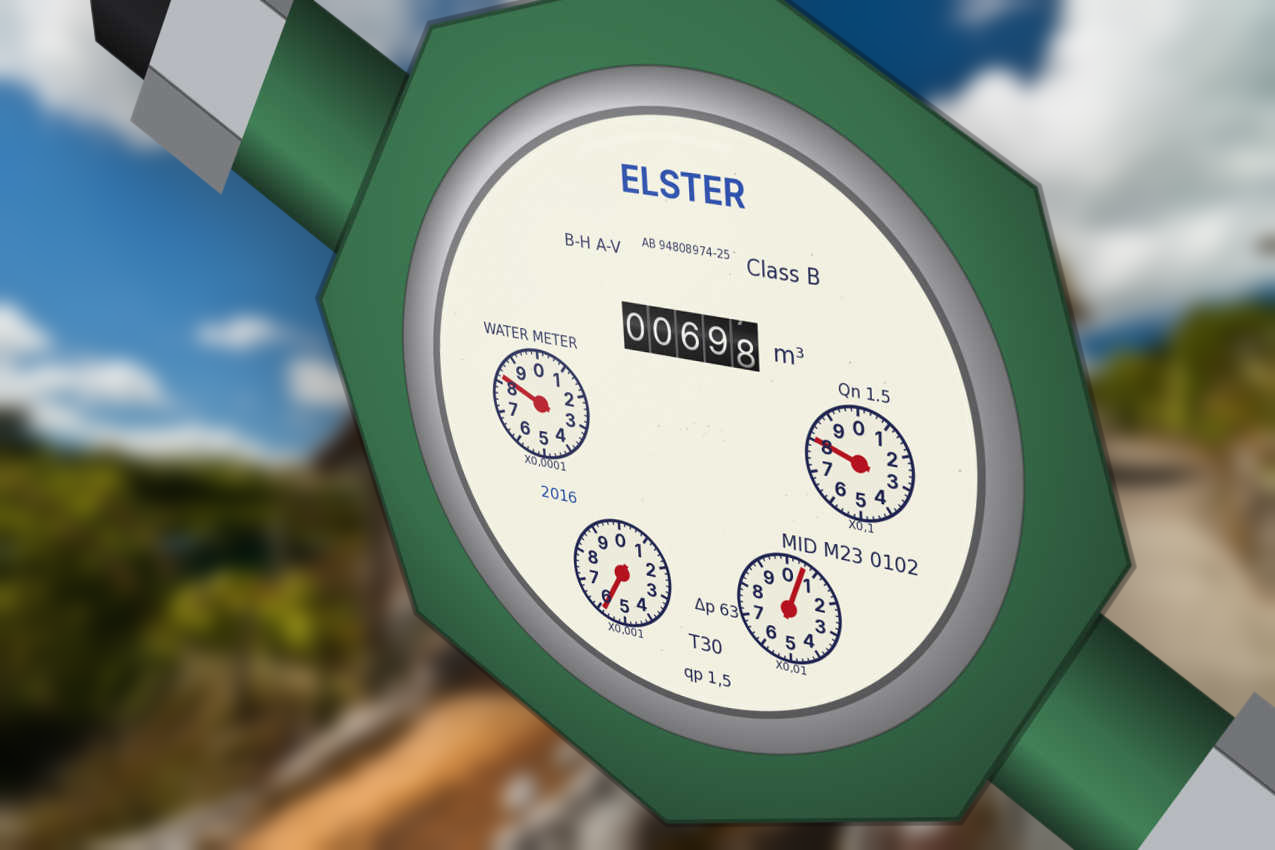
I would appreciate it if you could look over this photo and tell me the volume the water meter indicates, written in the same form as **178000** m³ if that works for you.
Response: **697.8058** m³
